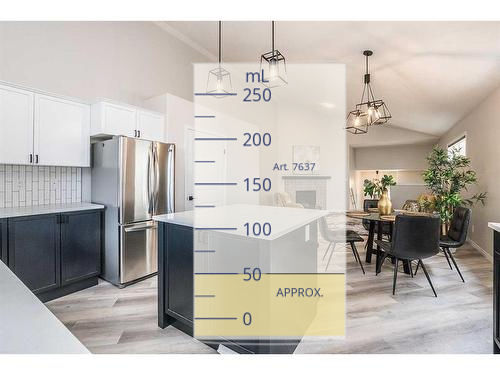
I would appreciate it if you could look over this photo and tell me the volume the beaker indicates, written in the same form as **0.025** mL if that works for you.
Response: **50** mL
